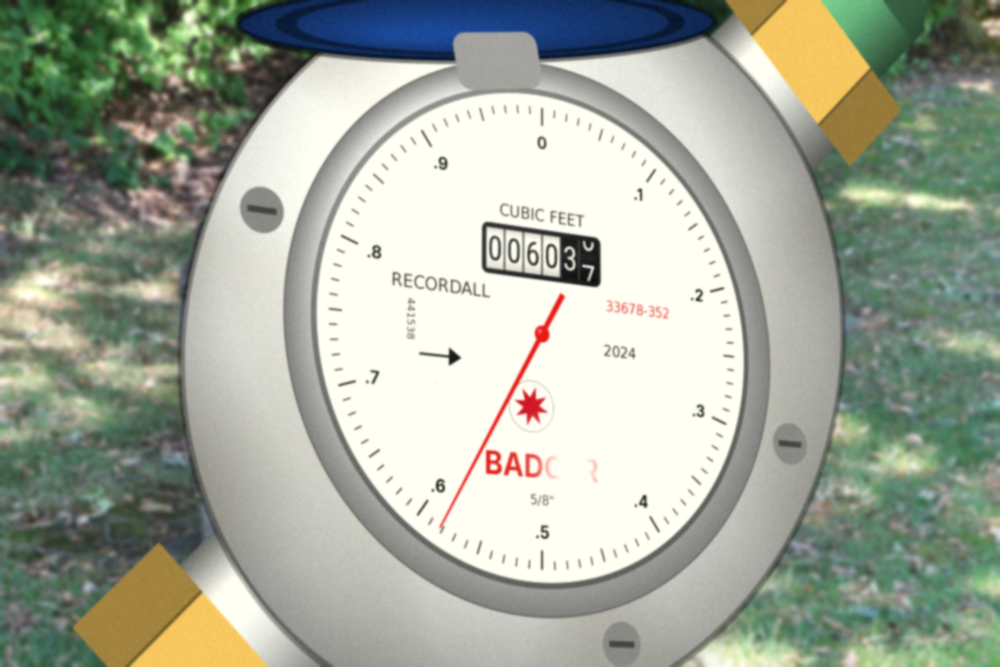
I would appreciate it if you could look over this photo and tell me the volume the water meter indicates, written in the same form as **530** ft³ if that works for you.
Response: **6036.58** ft³
